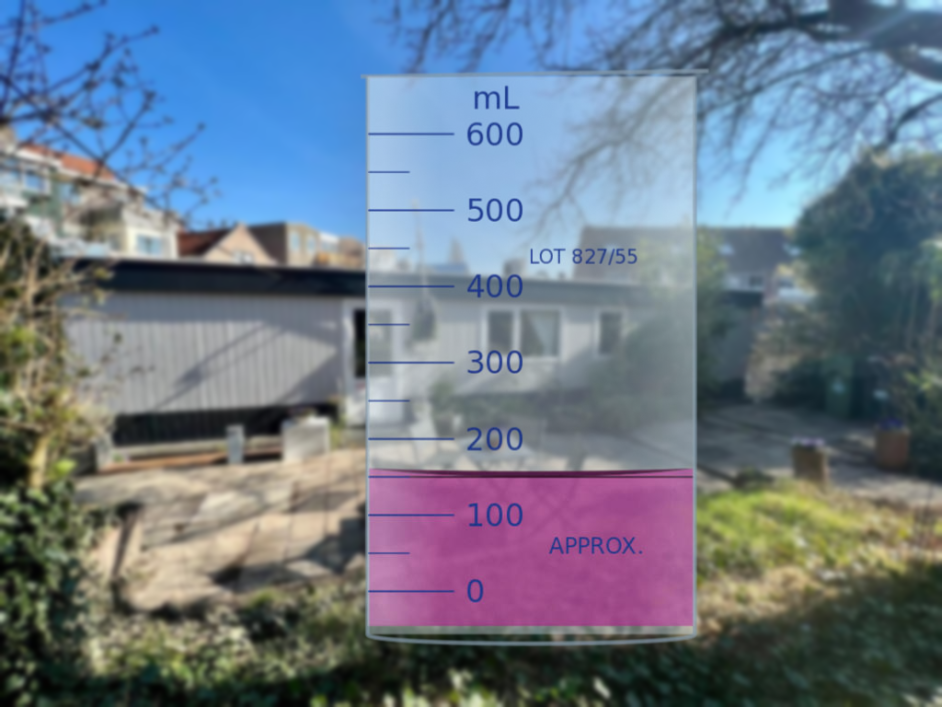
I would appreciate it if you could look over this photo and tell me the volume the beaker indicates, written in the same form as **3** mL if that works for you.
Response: **150** mL
